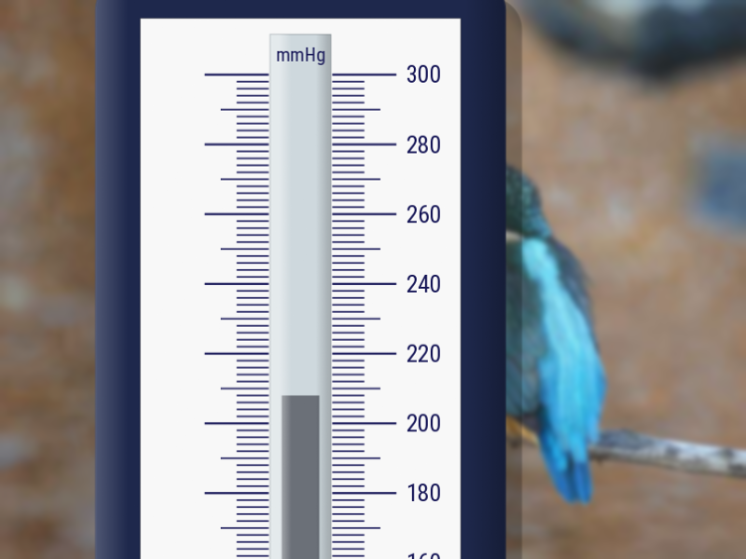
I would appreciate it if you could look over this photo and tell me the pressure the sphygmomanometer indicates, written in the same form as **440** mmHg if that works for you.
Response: **208** mmHg
